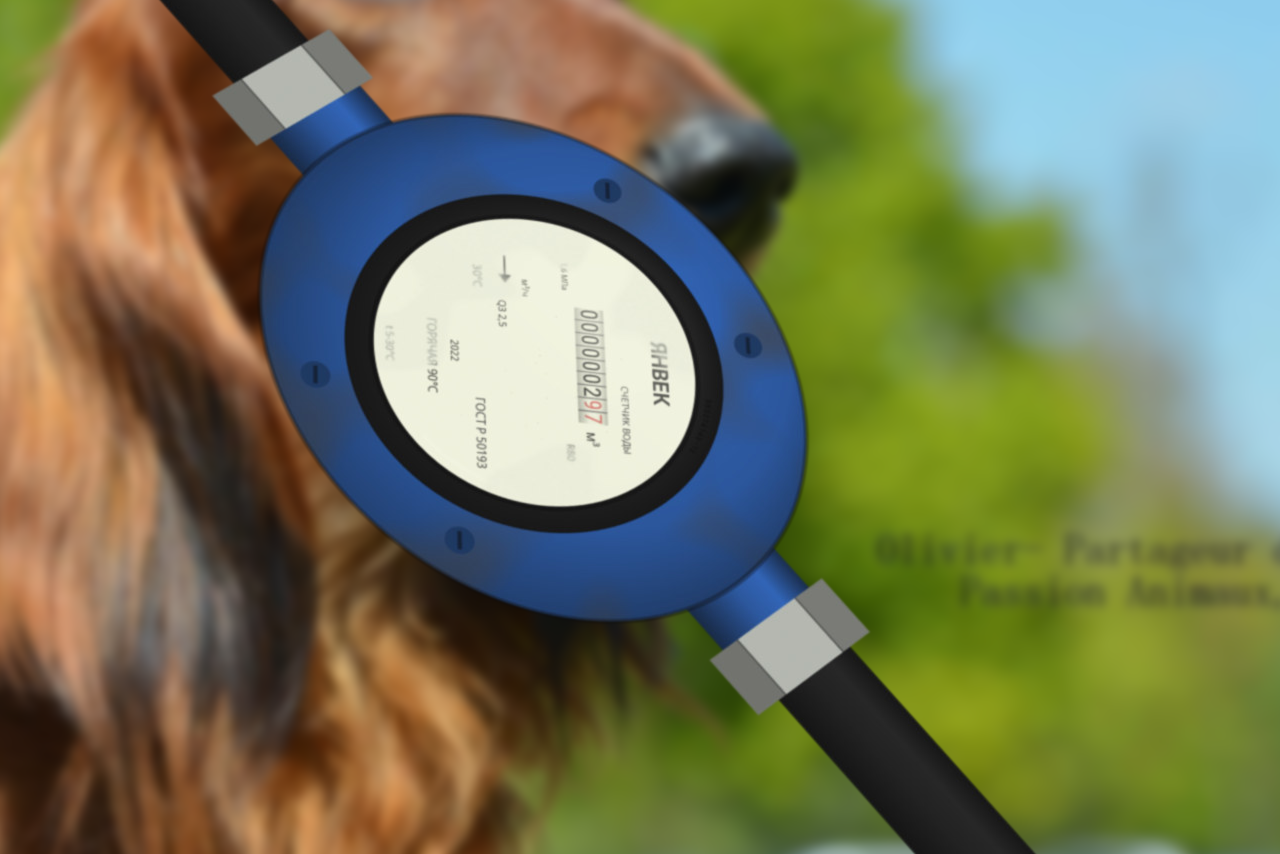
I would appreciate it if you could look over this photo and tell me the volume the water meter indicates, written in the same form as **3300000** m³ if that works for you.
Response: **2.97** m³
